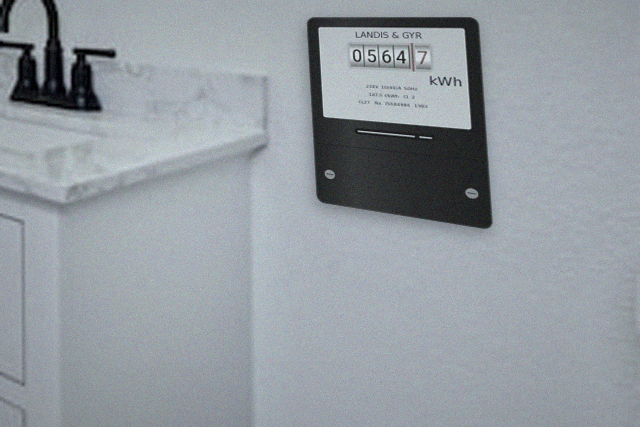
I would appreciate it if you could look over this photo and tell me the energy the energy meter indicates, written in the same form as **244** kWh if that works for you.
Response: **564.7** kWh
